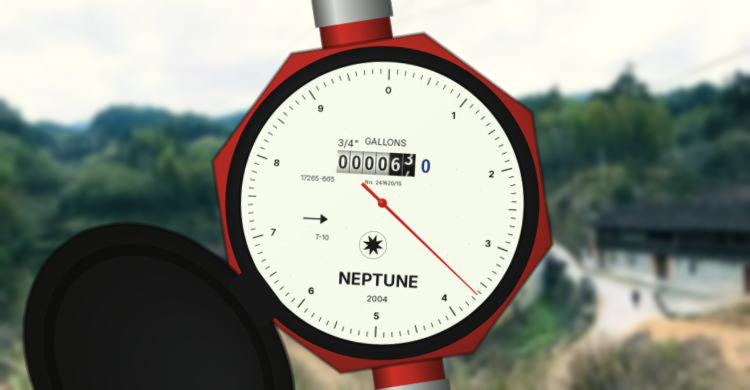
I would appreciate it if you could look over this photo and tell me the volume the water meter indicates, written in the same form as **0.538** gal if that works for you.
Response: **633.6** gal
